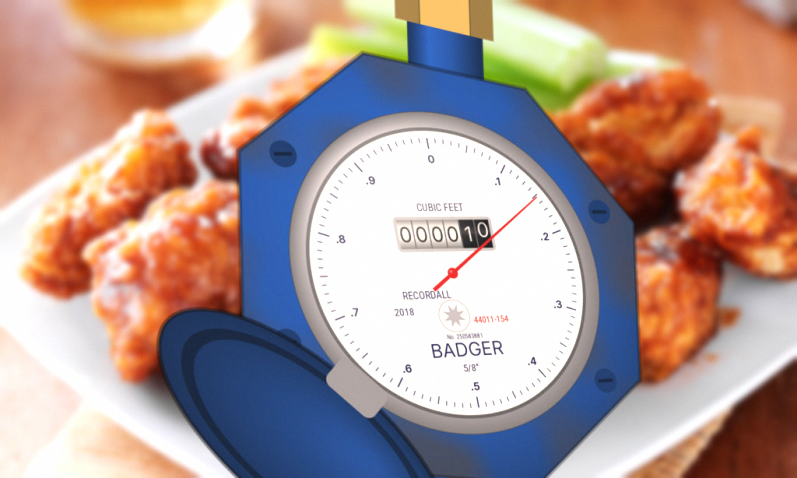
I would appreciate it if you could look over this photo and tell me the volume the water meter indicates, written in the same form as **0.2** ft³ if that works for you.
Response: **10.15** ft³
